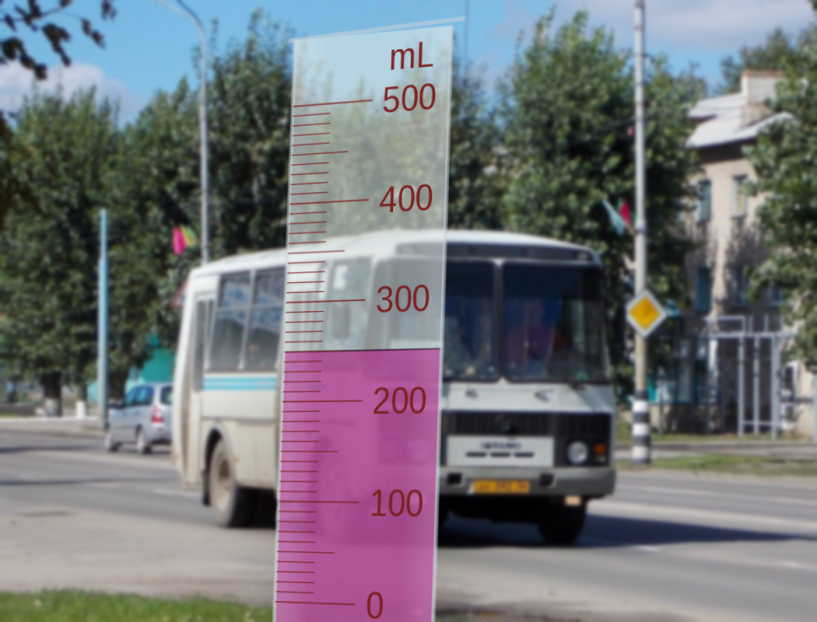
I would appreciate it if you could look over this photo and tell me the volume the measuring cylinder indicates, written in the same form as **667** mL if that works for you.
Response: **250** mL
